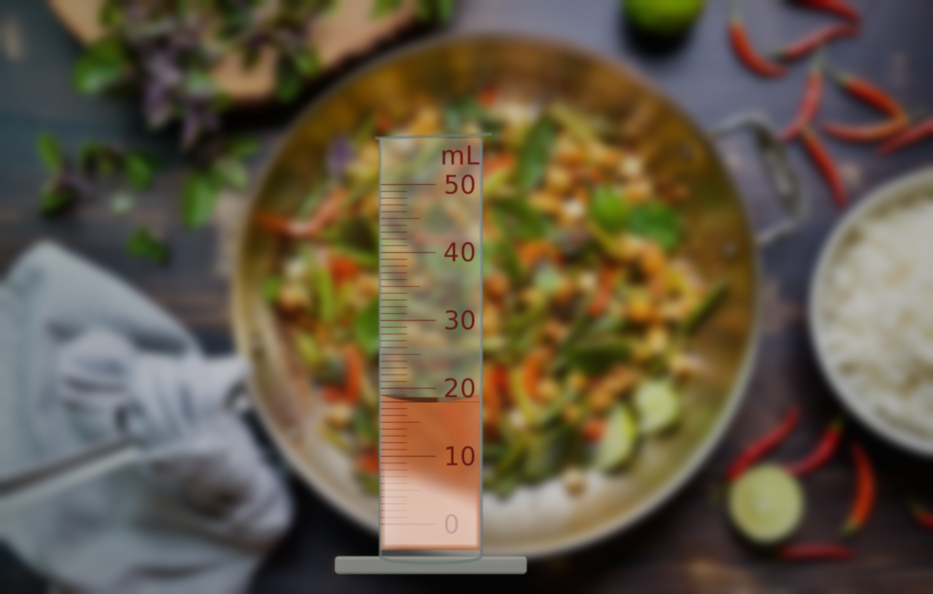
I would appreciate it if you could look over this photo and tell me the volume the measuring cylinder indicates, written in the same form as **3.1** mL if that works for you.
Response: **18** mL
